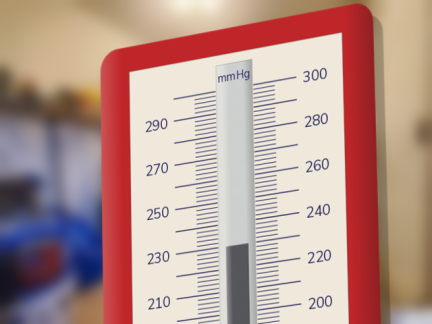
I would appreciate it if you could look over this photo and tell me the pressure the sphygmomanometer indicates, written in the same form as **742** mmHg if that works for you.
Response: **230** mmHg
